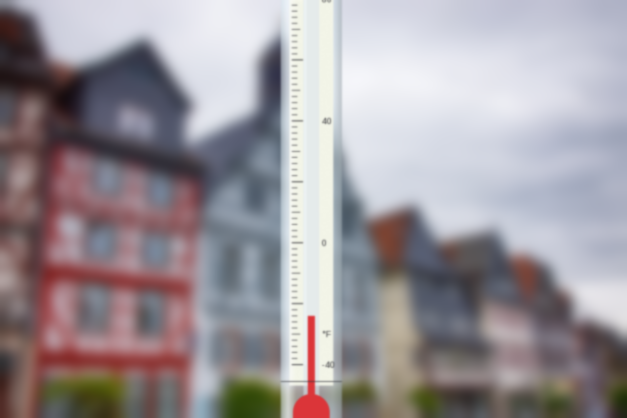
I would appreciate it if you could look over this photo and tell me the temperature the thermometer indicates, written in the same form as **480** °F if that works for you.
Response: **-24** °F
